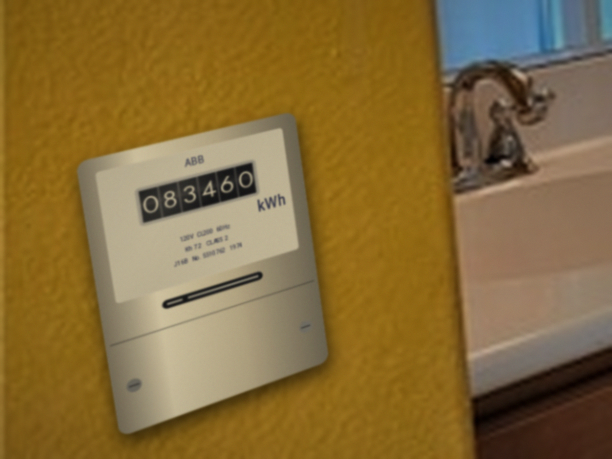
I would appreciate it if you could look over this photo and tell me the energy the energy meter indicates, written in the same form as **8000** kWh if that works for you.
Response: **83460** kWh
